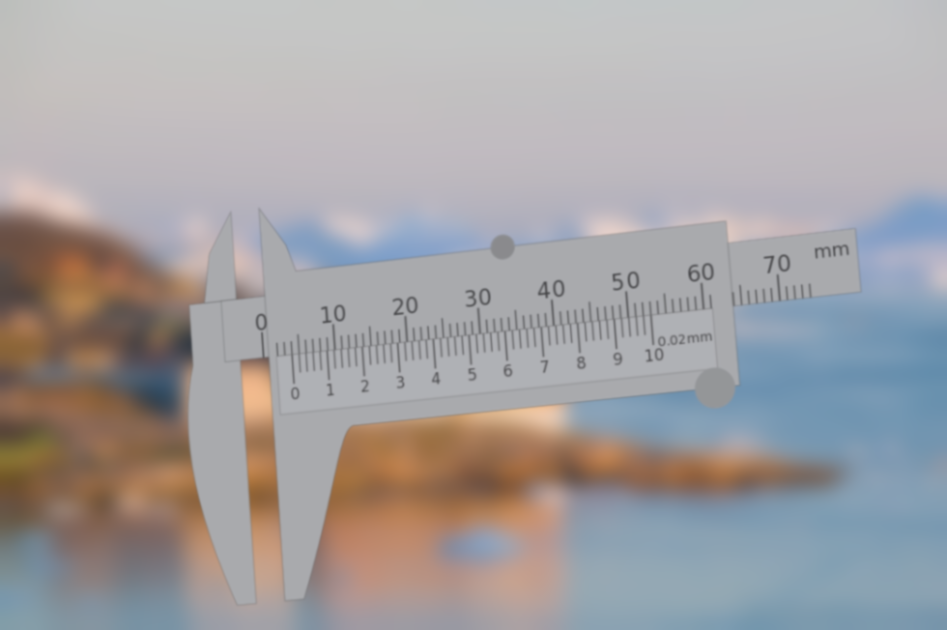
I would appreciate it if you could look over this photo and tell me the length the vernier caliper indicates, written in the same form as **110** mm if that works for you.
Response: **4.0** mm
